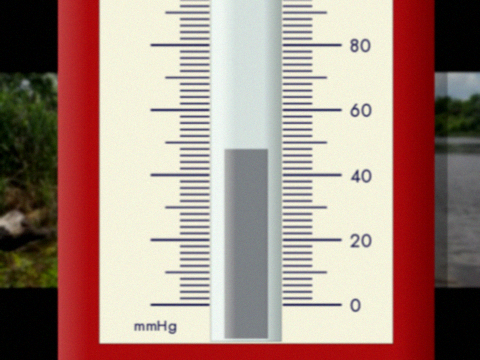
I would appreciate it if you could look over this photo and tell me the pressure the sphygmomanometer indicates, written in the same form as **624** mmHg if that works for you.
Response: **48** mmHg
